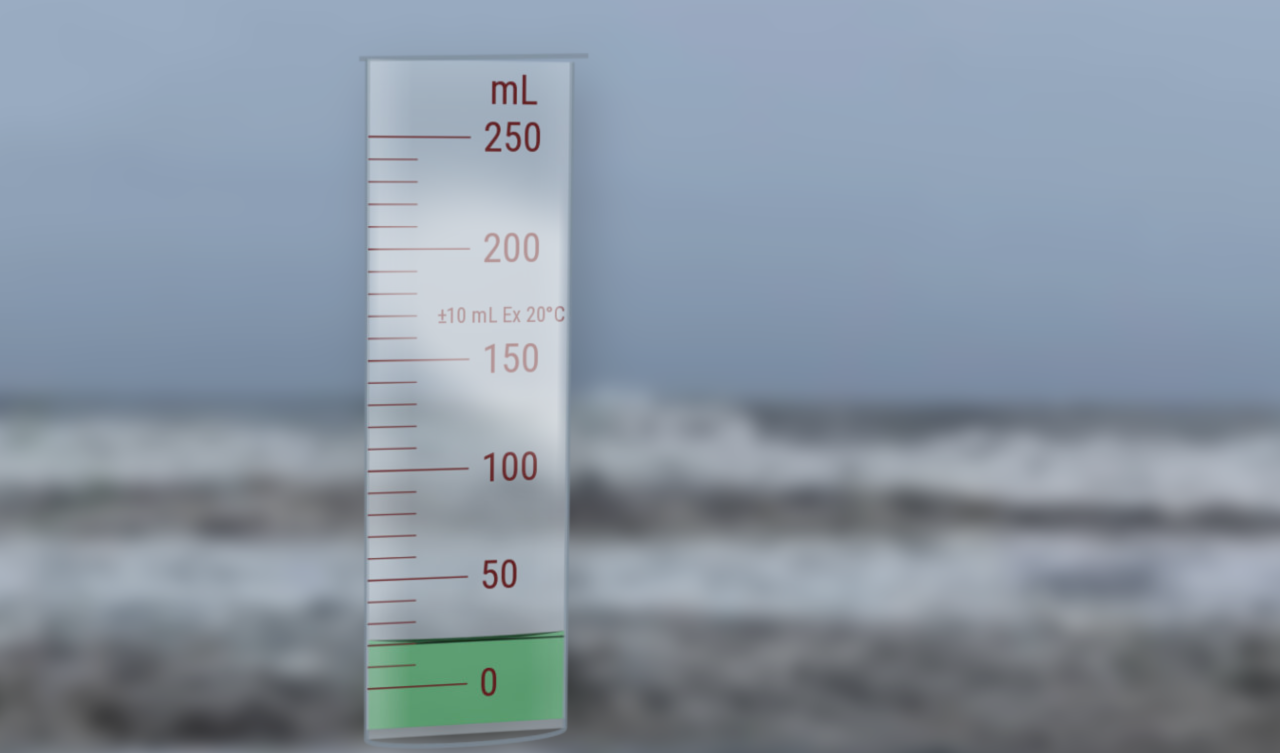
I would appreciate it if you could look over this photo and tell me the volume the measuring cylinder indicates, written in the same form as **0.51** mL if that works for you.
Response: **20** mL
